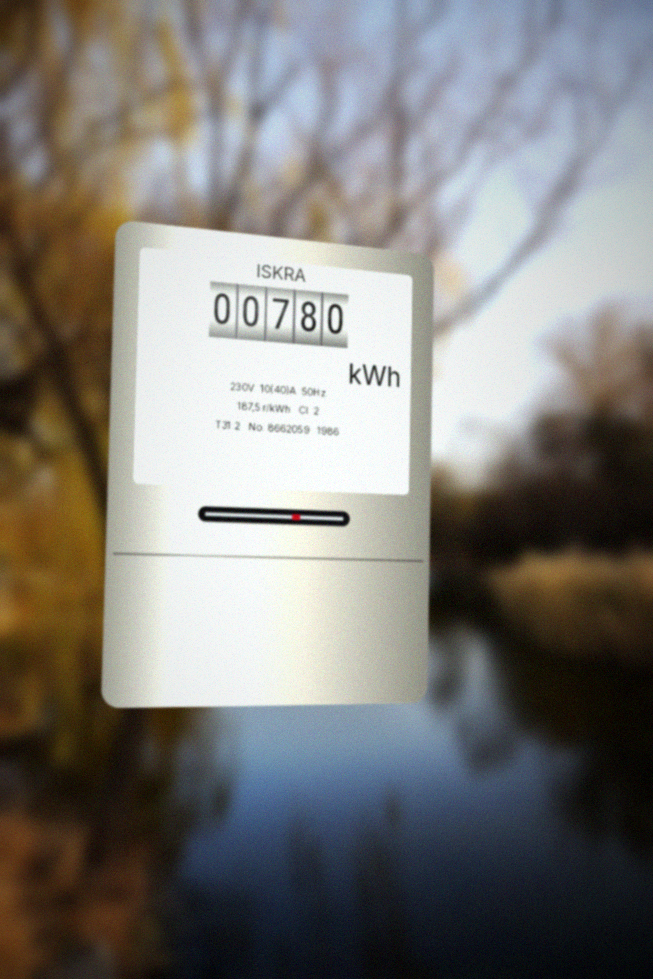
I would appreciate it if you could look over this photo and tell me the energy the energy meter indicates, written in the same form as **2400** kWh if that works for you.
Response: **780** kWh
